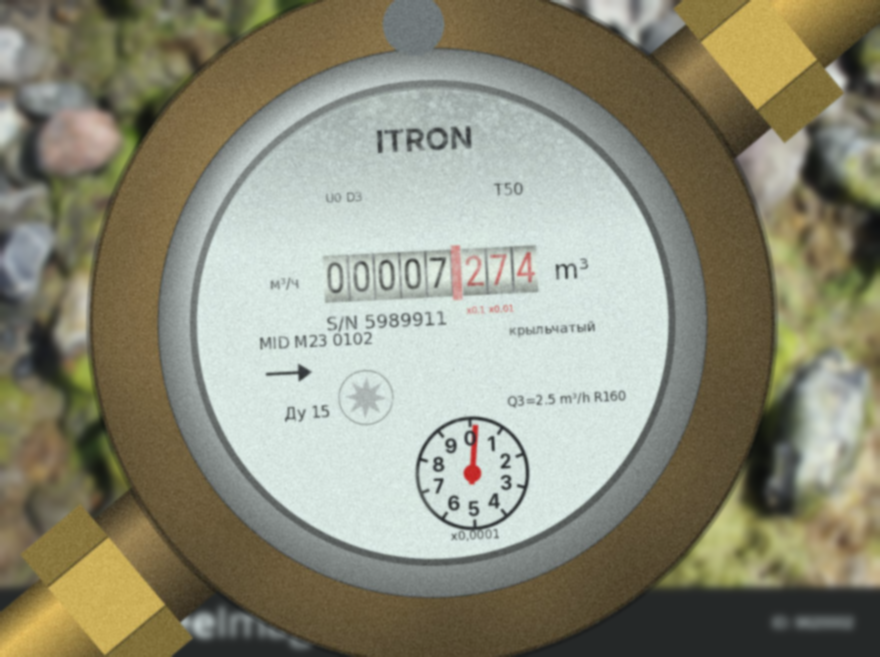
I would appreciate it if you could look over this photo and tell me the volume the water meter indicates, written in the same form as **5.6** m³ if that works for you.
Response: **7.2740** m³
